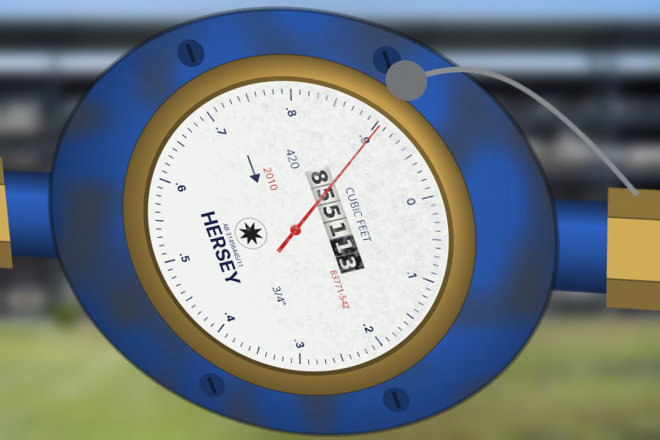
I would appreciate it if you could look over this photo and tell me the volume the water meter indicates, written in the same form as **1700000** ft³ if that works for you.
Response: **855112.90** ft³
